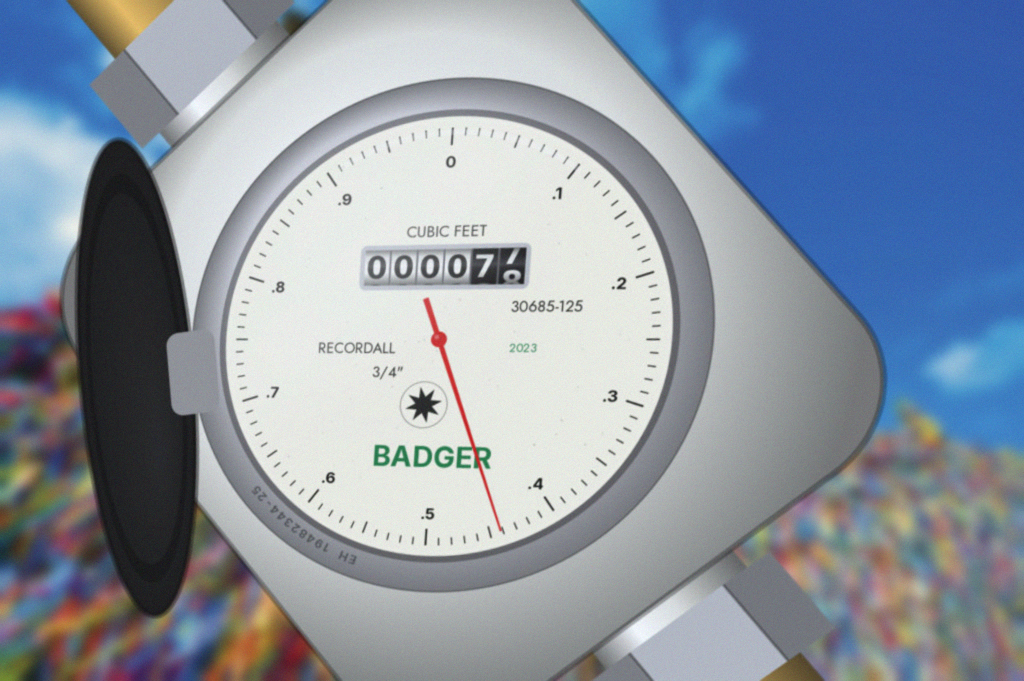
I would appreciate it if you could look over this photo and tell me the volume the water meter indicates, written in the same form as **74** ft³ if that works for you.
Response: **77.44** ft³
